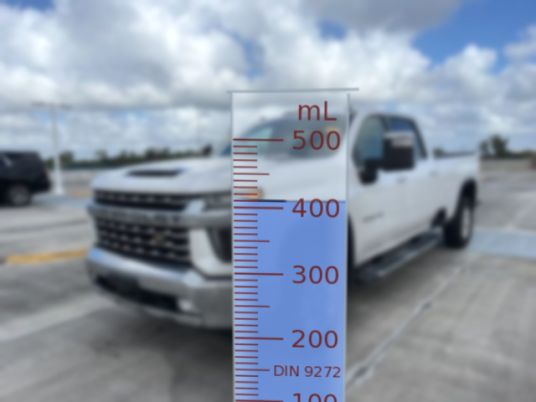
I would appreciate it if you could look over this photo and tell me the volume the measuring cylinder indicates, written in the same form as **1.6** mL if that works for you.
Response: **410** mL
